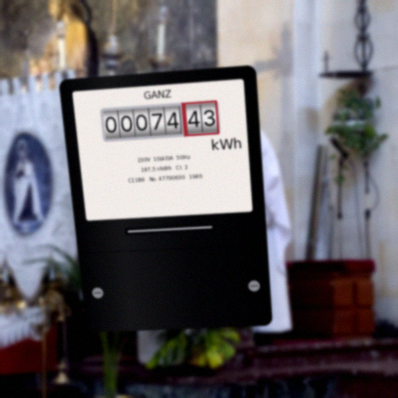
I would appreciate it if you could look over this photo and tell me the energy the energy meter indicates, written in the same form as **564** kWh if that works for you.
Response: **74.43** kWh
